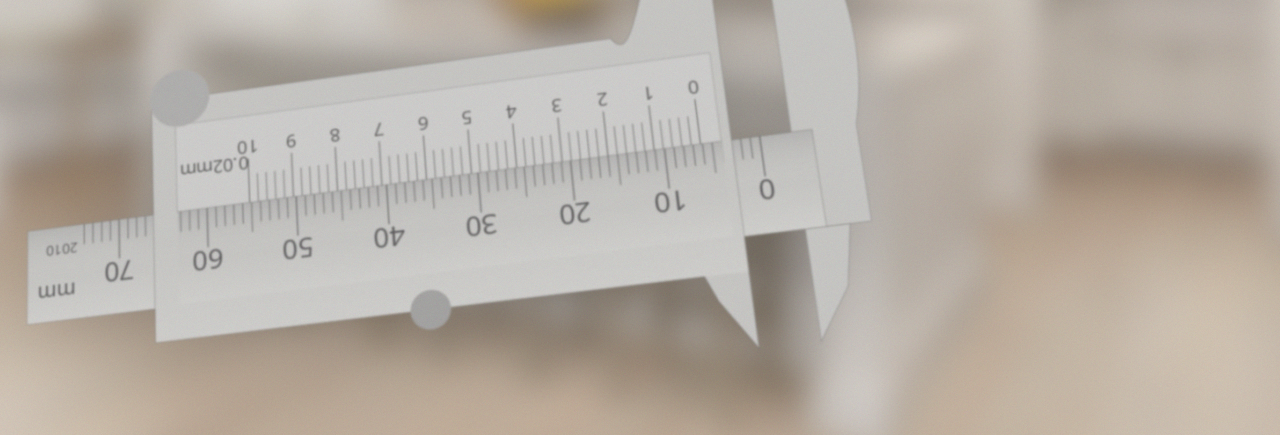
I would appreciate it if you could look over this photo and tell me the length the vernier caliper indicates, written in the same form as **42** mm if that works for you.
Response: **6.2** mm
